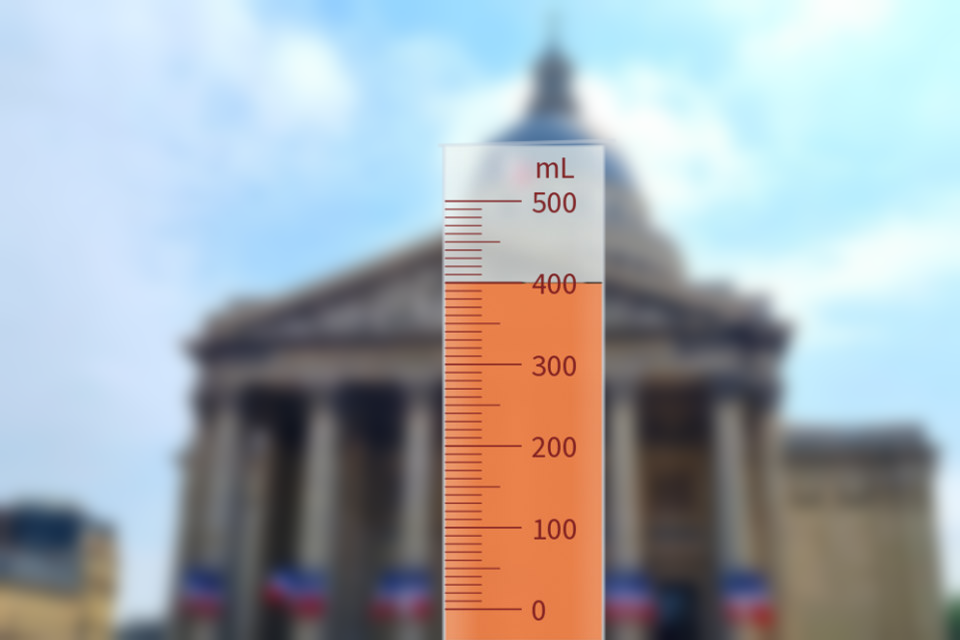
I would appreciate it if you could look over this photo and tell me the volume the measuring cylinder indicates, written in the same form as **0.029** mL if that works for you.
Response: **400** mL
